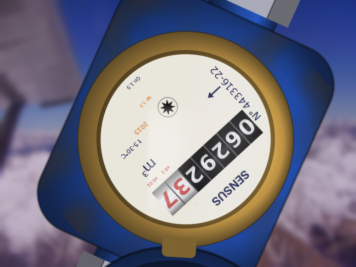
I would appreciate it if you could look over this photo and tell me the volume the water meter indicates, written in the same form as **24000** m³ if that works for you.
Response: **6292.37** m³
